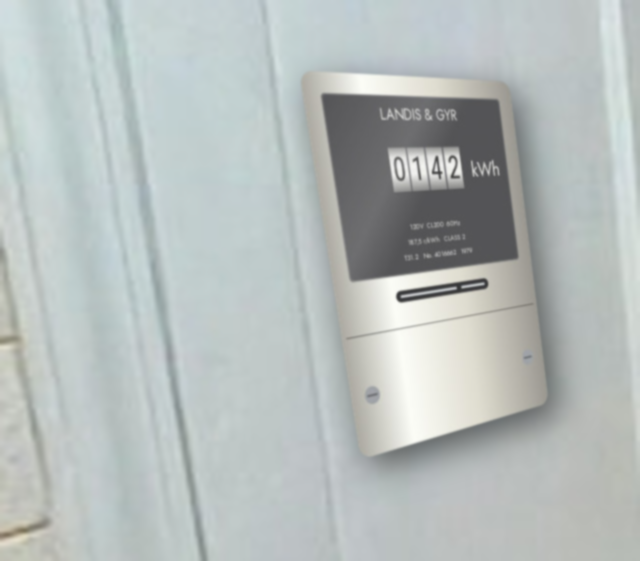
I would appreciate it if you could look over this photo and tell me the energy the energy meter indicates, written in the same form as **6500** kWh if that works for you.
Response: **142** kWh
